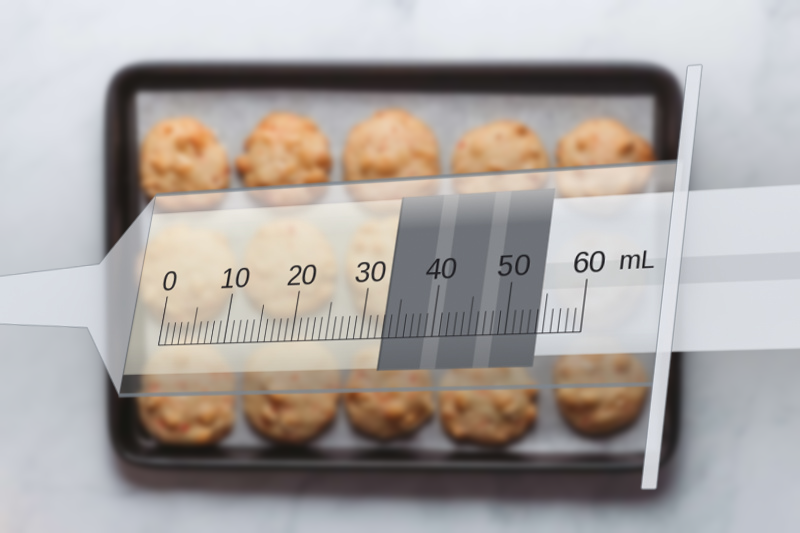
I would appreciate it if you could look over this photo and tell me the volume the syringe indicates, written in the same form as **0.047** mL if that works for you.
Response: **33** mL
